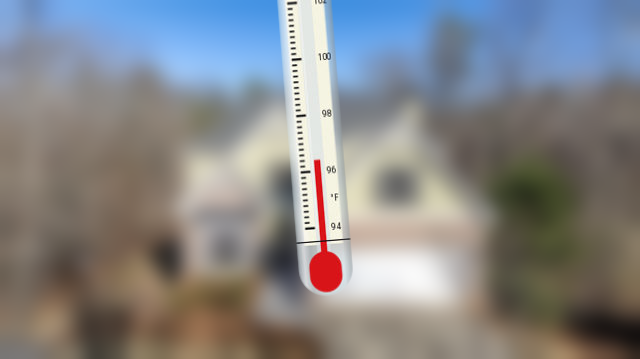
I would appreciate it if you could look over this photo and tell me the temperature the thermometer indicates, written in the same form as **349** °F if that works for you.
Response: **96.4** °F
